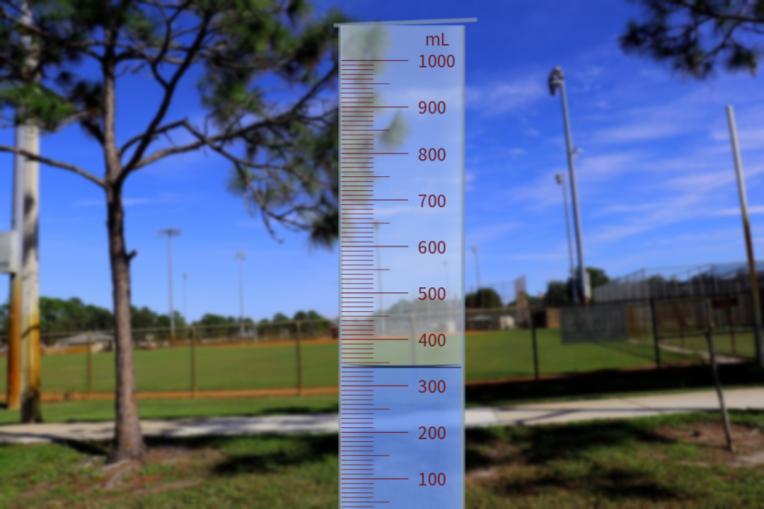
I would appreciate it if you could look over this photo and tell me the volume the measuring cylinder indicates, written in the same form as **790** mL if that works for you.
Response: **340** mL
